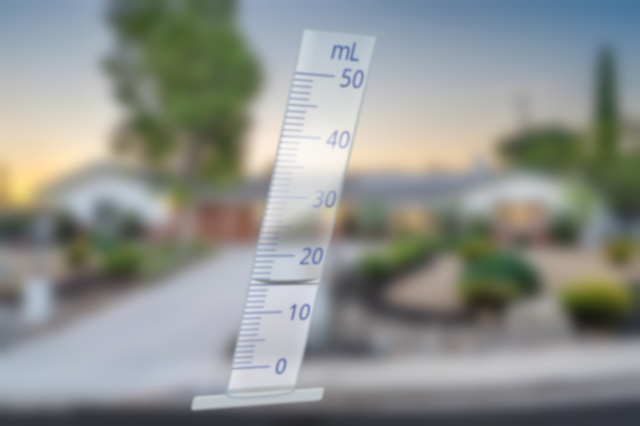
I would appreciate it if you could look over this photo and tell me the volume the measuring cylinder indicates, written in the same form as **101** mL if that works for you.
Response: **15** mL
